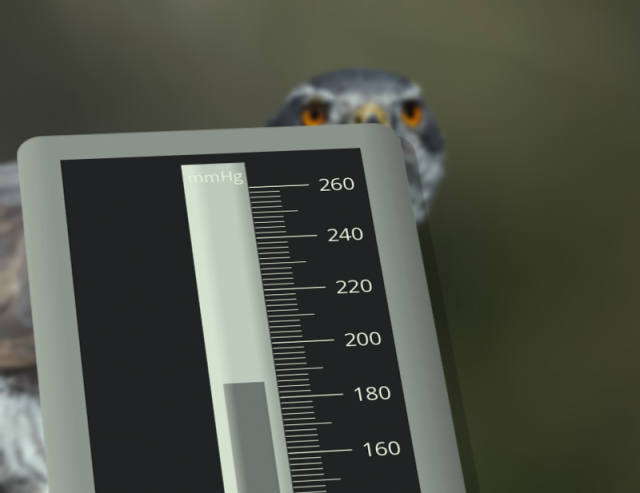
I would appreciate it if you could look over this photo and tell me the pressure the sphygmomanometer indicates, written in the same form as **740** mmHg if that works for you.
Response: **186** mmHg
